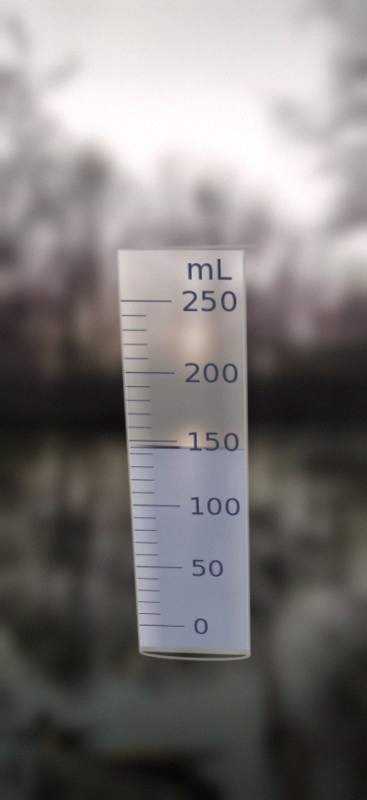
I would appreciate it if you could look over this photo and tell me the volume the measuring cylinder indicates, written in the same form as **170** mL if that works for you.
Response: **145** mL
